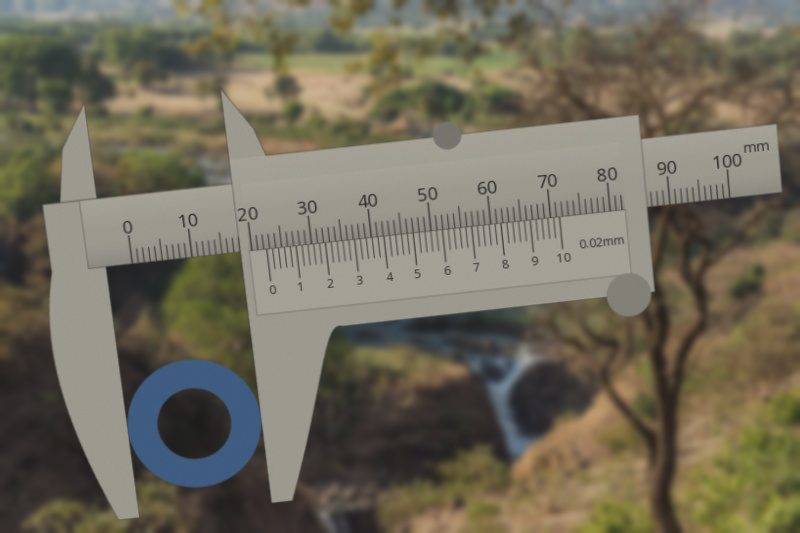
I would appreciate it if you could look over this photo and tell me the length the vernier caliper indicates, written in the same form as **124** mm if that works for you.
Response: **22.5** mm
